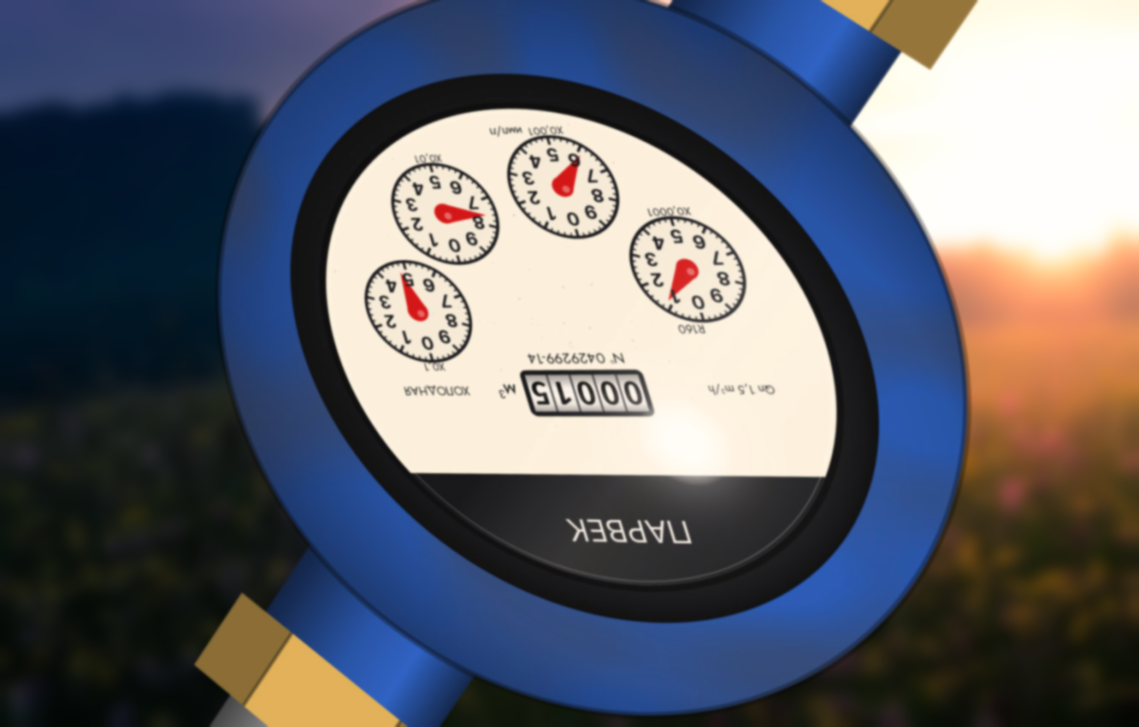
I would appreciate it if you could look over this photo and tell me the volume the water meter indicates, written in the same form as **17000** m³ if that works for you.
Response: **15.4761** m³
